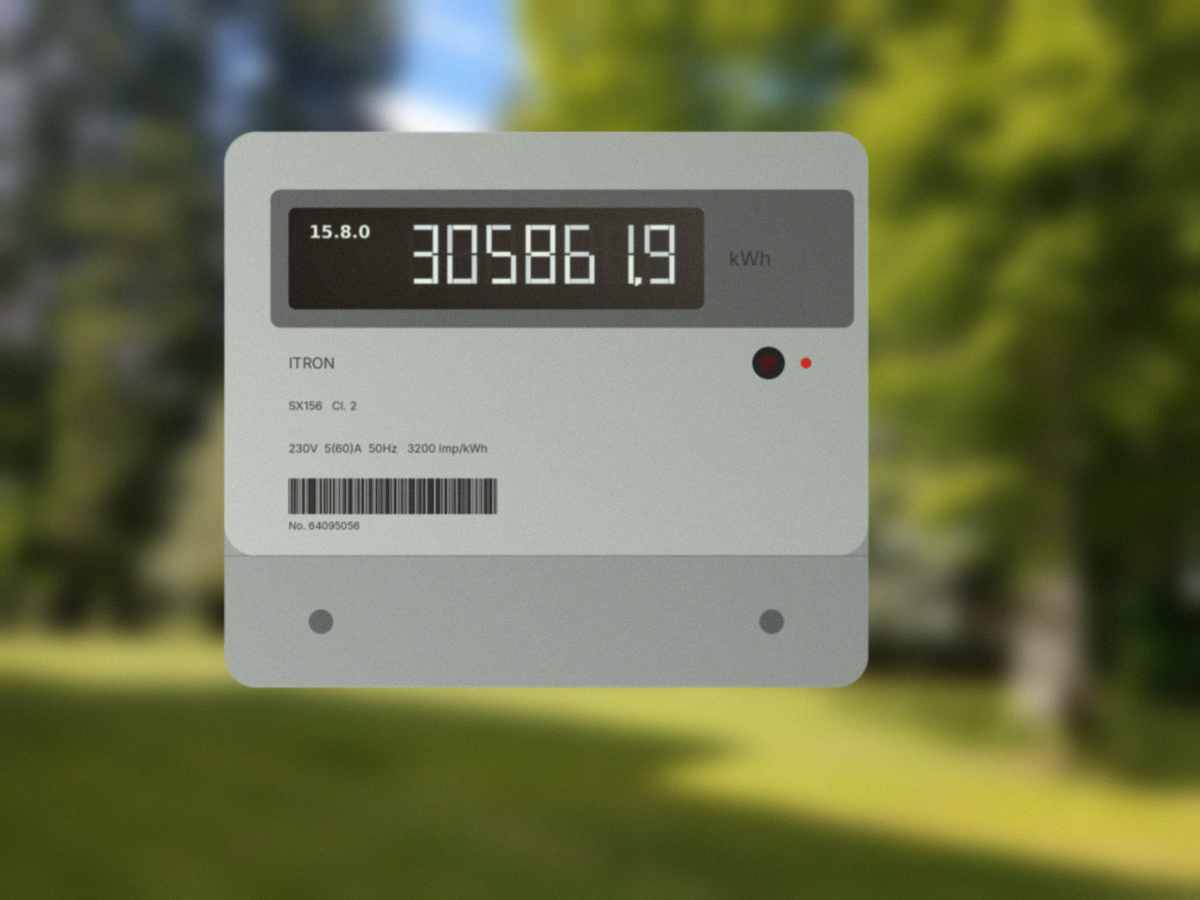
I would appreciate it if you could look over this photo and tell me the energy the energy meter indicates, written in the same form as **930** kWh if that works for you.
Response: **305861.9** kWh
